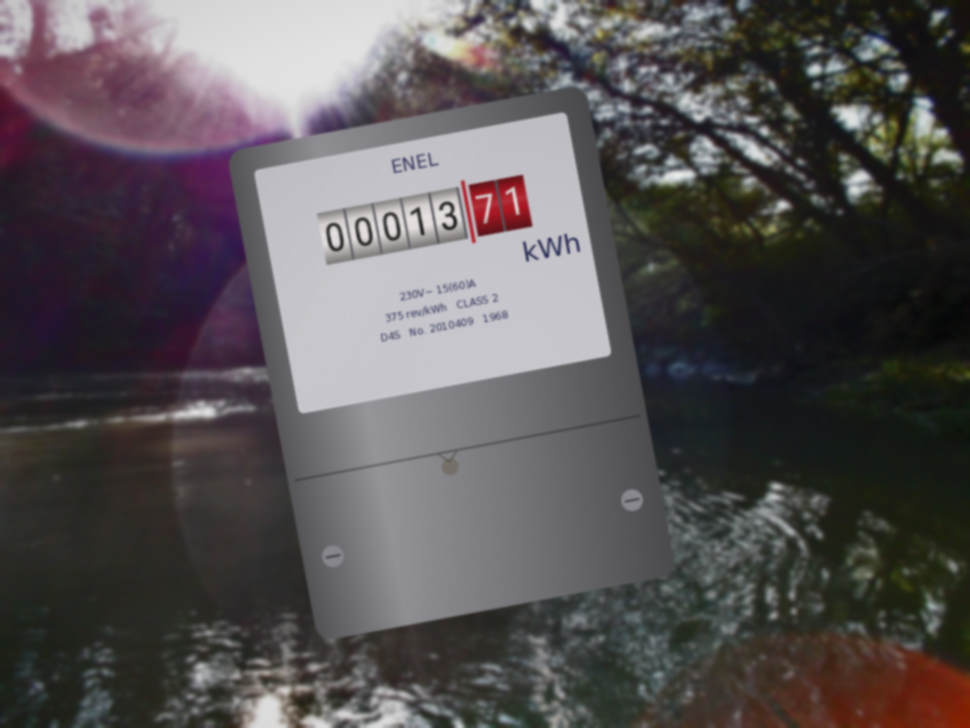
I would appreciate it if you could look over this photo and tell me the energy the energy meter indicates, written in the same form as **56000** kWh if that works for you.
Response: **13.71** kWh
